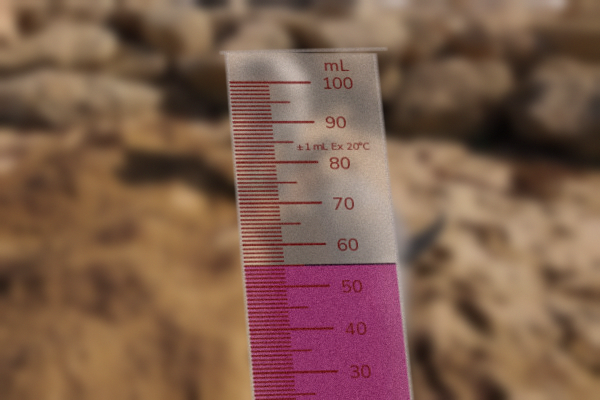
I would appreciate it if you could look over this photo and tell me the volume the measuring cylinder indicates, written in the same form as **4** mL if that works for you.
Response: **55** mL
